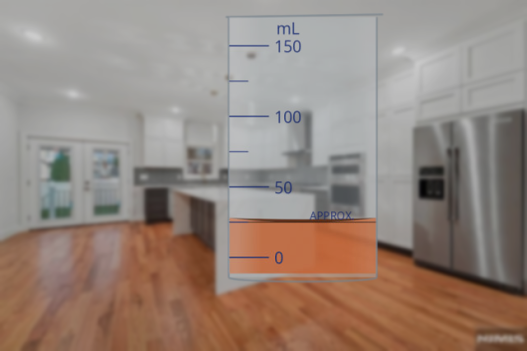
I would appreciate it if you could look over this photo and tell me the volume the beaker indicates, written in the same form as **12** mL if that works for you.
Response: **25** mL
